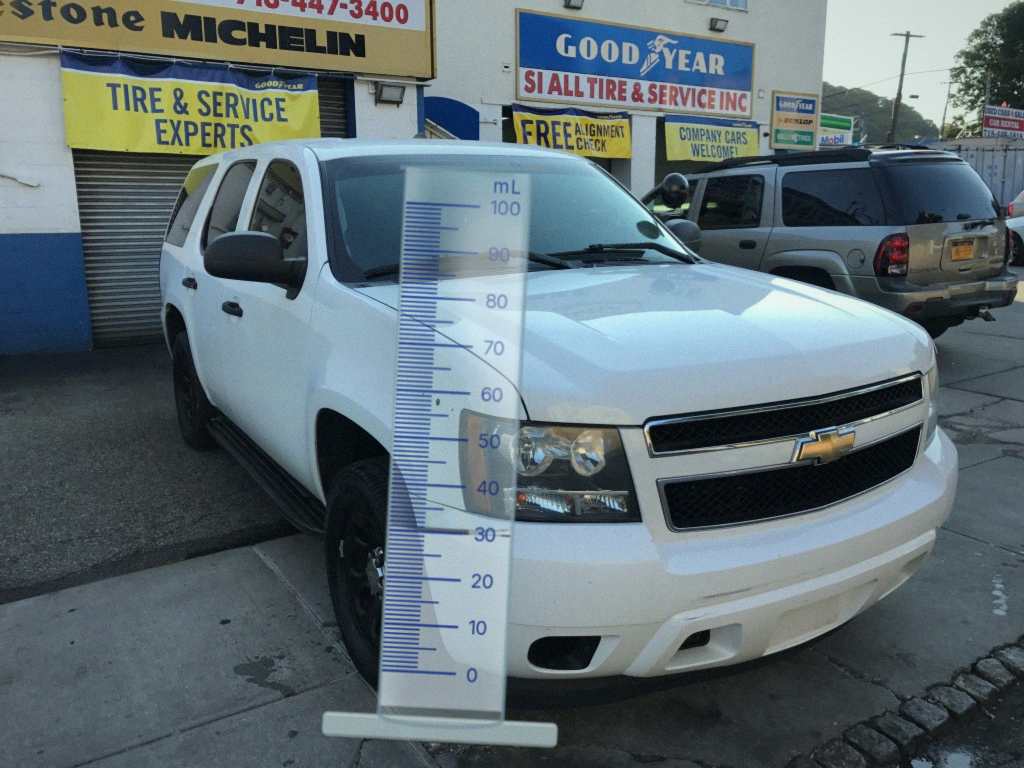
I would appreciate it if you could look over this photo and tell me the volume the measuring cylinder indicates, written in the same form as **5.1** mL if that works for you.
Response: **30** mL
